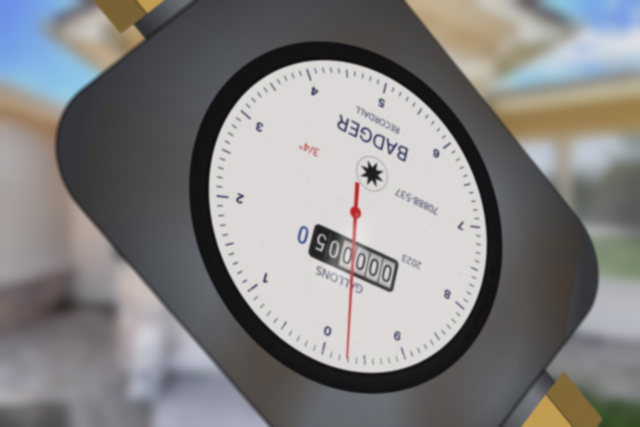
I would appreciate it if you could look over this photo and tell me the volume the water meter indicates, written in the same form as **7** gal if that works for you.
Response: **49.7** gal
